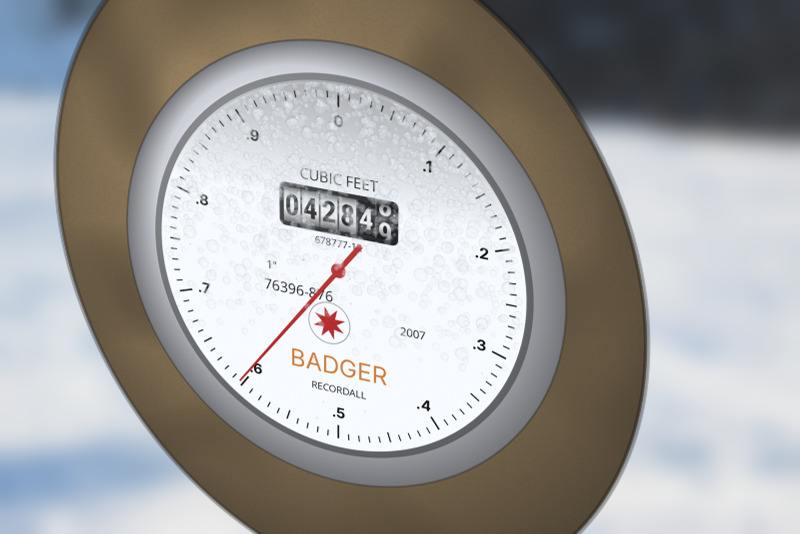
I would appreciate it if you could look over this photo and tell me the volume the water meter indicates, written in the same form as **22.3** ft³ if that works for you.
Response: **42848.60** ft³
